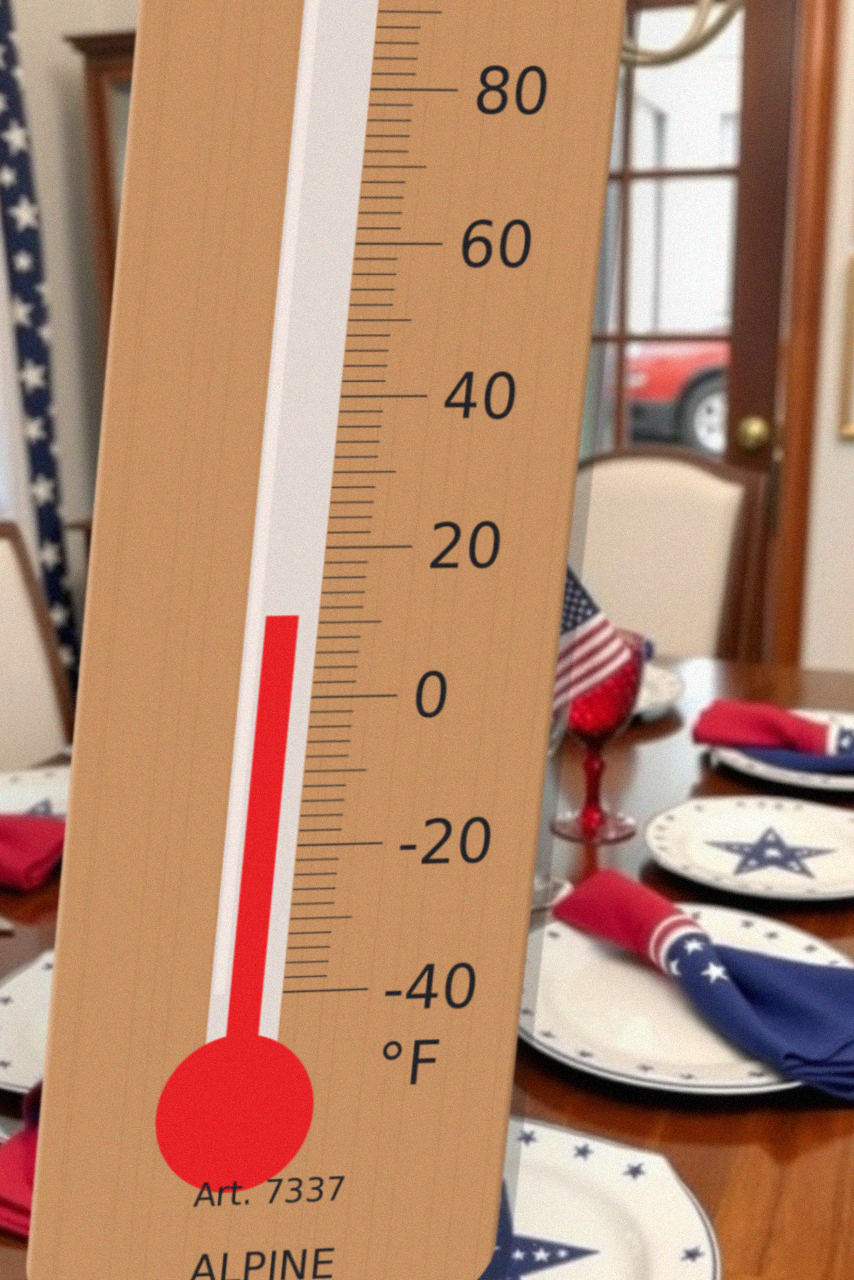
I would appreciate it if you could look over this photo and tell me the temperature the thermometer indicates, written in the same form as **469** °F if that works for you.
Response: **11** °F
